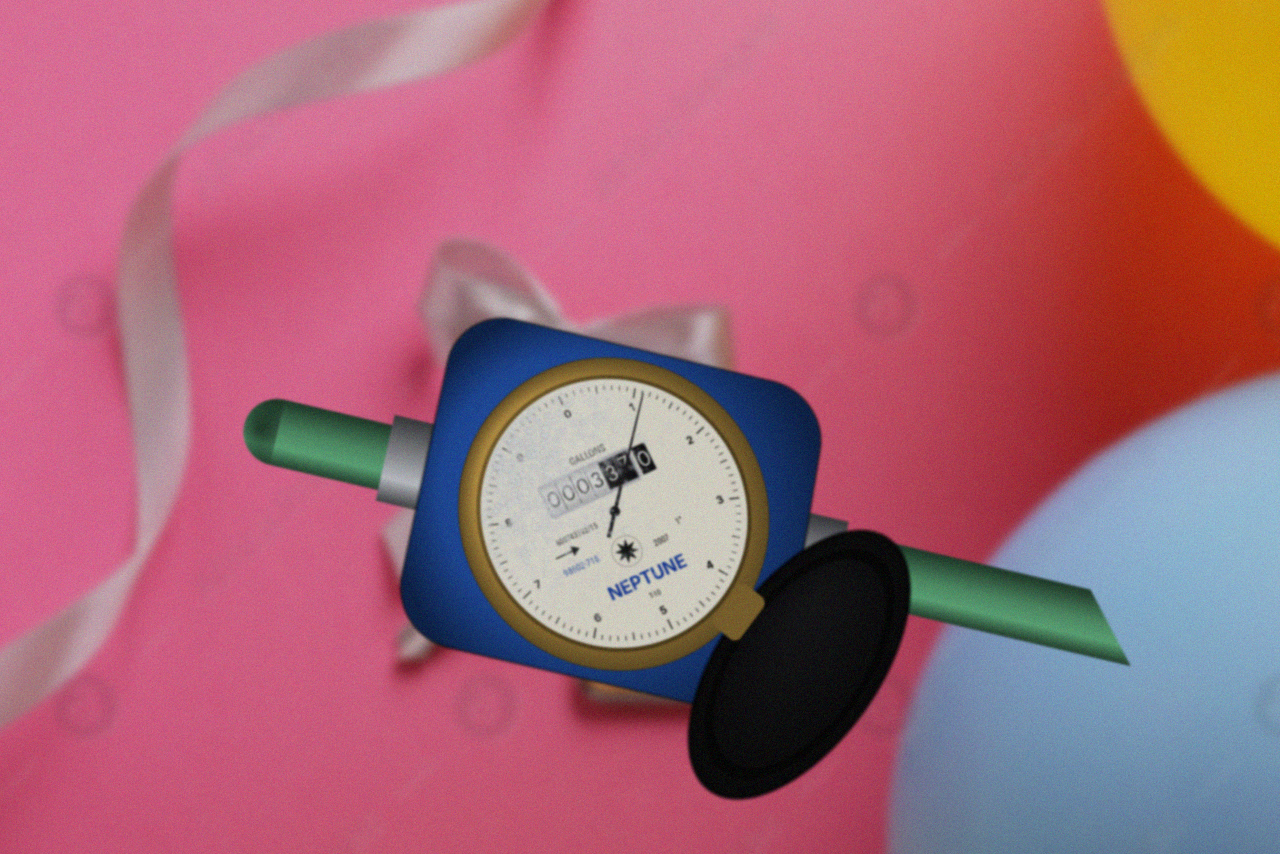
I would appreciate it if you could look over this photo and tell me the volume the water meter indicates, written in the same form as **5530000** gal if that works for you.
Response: **3371.1** gal
